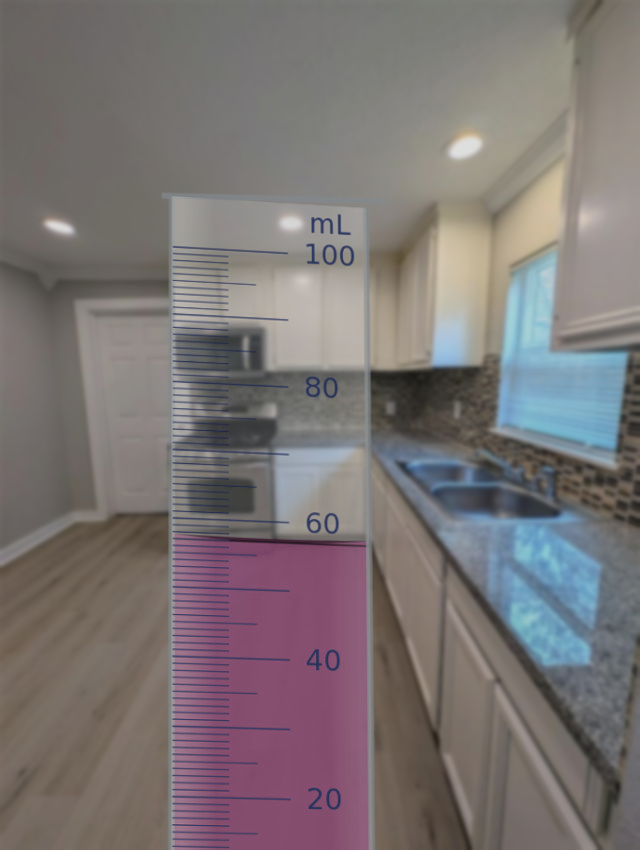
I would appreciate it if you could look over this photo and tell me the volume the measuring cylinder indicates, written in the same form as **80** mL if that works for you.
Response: **57** mL
